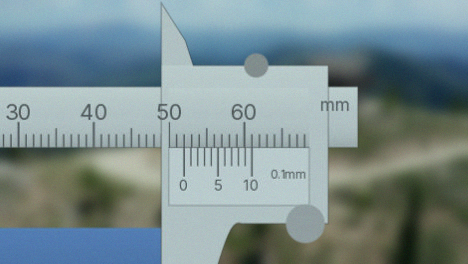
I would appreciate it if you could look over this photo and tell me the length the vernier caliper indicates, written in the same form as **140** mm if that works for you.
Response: **52.0** mm
